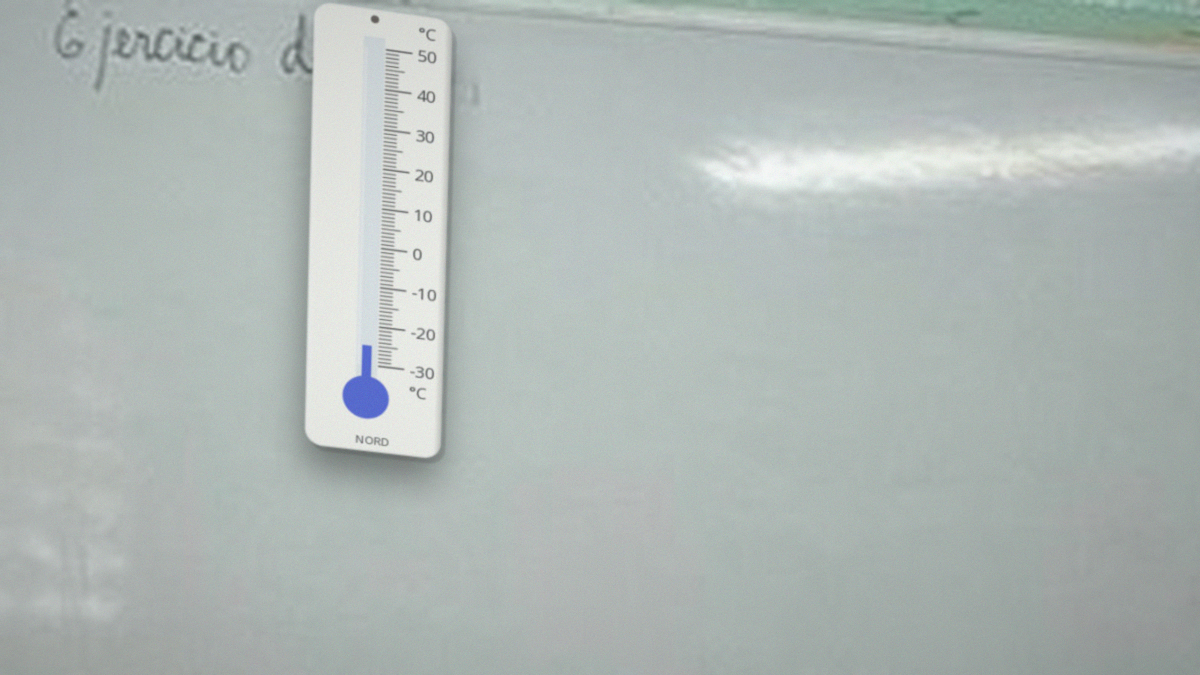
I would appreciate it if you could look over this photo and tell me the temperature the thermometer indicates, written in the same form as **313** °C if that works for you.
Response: **-25** °C
